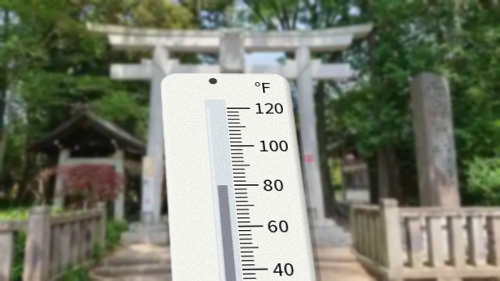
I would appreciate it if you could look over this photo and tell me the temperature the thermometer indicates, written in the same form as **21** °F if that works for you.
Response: **80** °F
